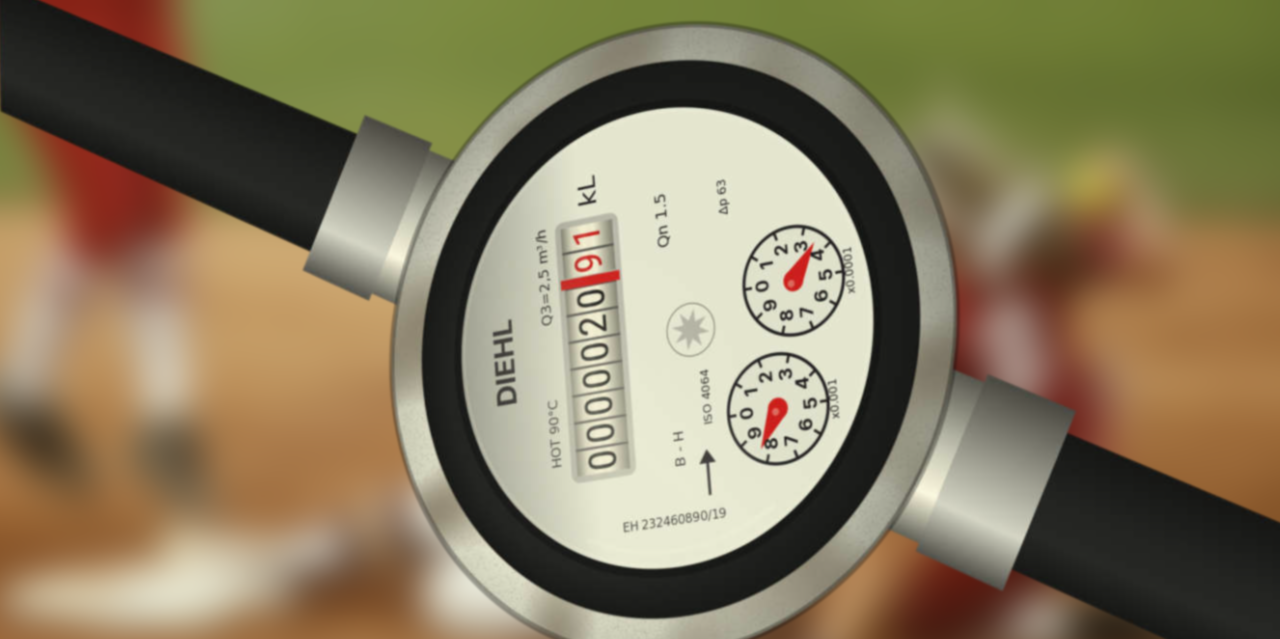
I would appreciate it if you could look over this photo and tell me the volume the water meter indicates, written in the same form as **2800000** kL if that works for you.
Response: **20.9183** kL
